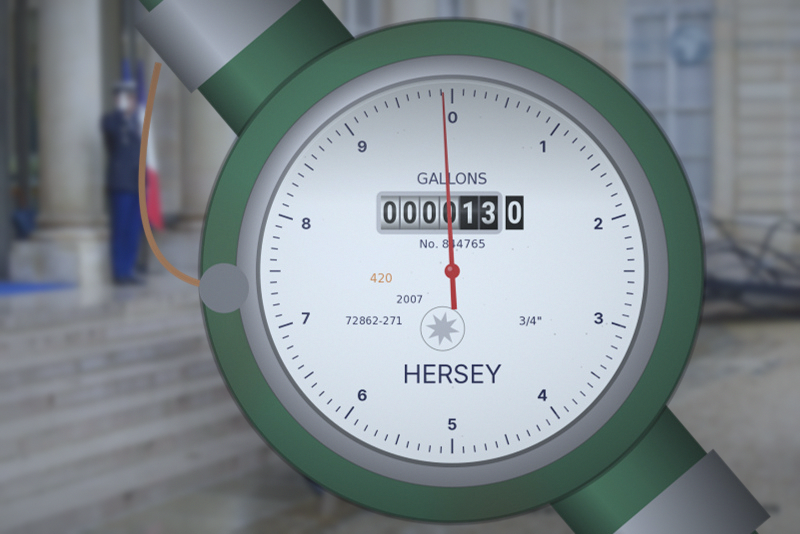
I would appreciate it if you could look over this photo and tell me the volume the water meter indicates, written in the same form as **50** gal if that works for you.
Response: **129.9** gal
